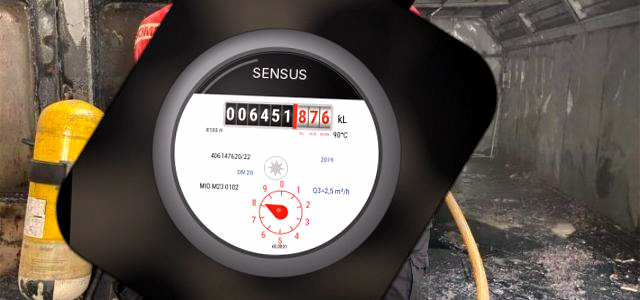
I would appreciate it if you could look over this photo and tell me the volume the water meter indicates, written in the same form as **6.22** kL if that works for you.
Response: **6451.8768** kL
